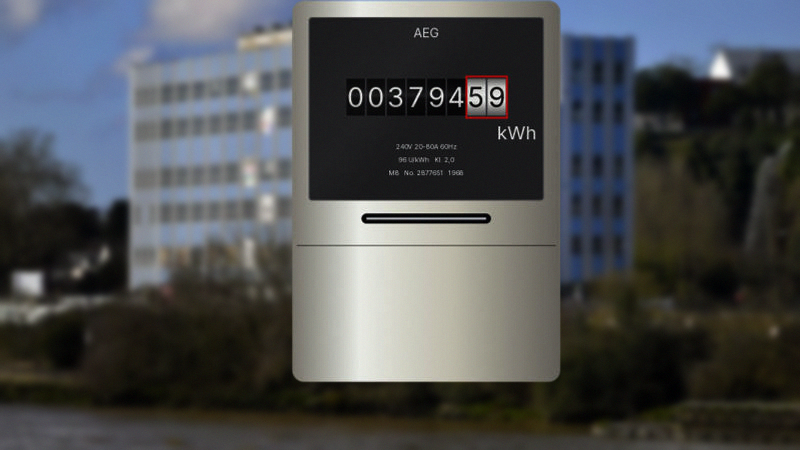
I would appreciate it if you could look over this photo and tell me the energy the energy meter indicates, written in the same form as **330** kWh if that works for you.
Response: **3794.59** kWh
